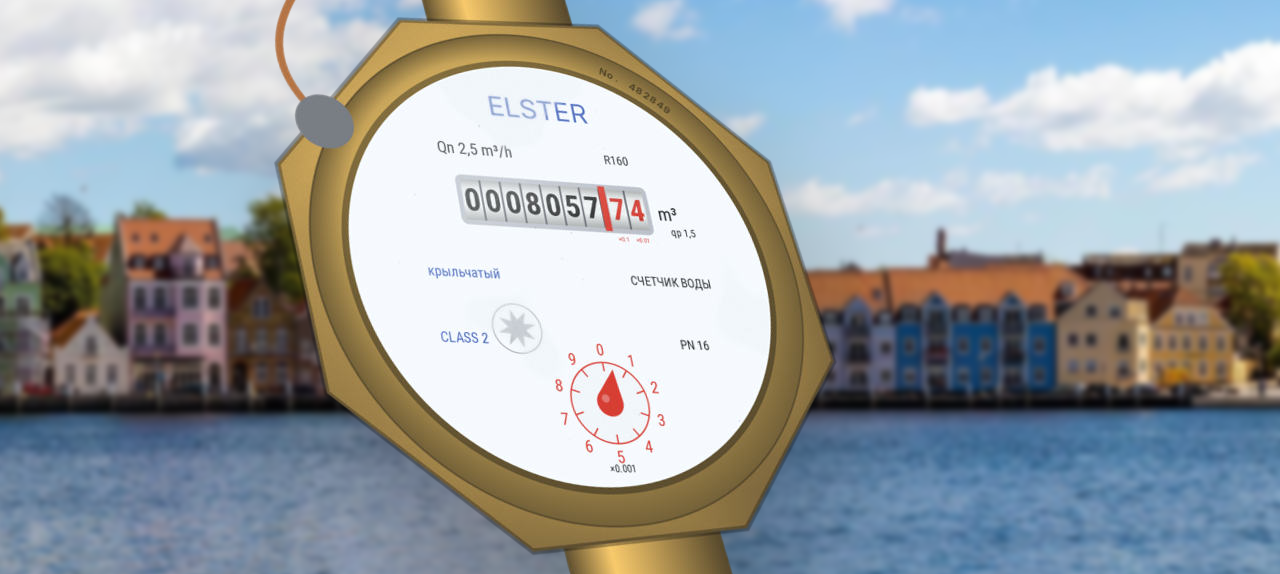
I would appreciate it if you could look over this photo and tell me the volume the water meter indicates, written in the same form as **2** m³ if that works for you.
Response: **8057.740** m³
